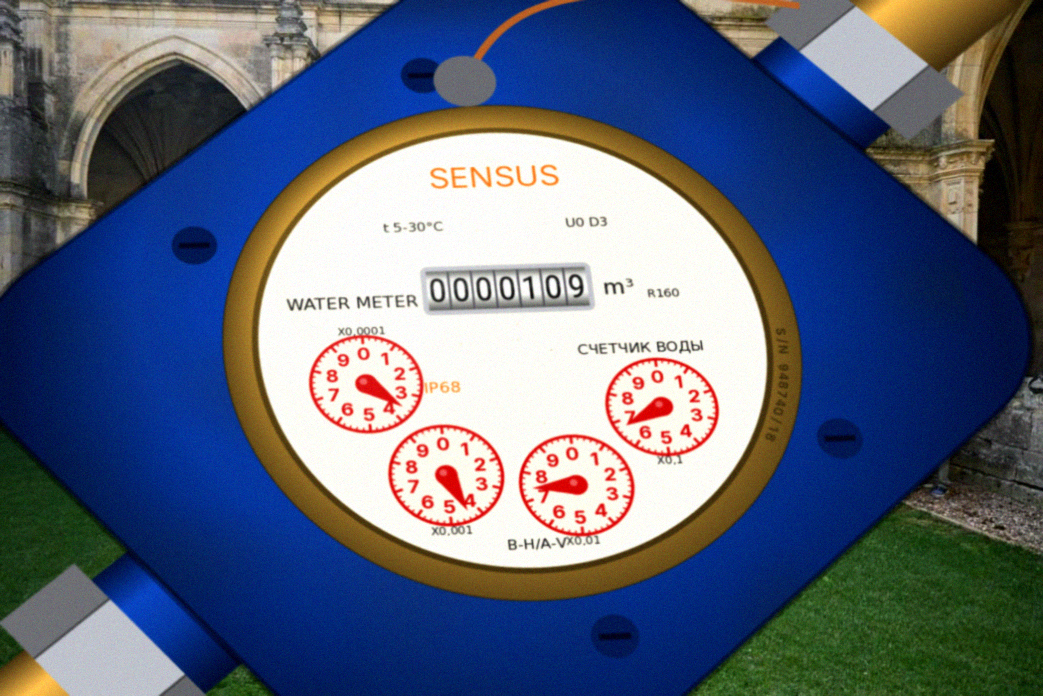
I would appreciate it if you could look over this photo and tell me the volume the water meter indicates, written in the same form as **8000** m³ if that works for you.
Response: **109.6743** m³
